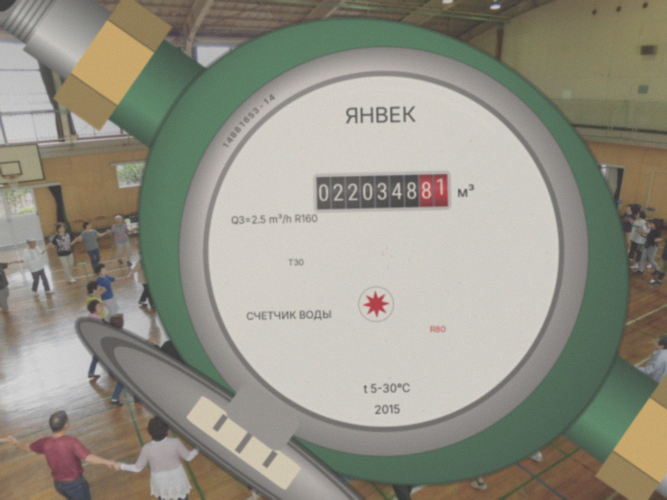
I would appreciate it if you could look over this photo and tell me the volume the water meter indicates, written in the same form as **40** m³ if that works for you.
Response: **220348.81** m³
